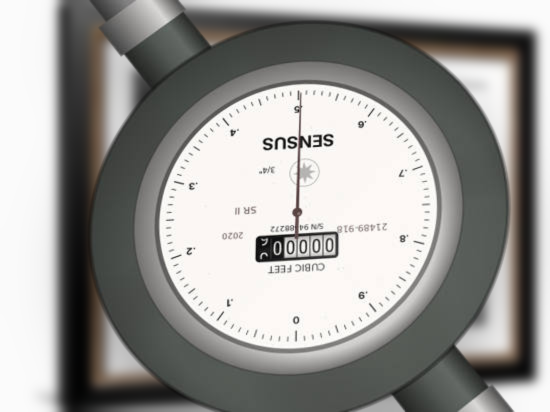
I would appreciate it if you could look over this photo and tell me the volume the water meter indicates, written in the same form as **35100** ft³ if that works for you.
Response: **5.50** ft³
